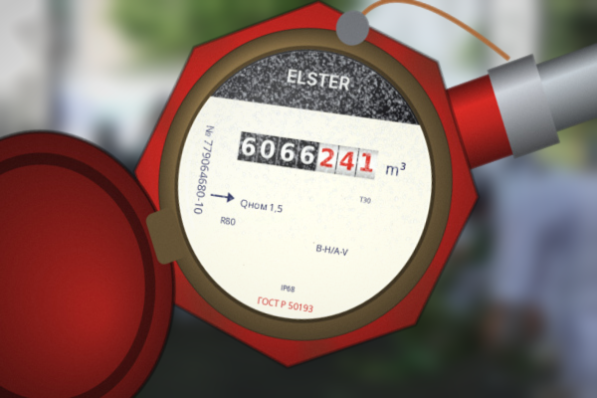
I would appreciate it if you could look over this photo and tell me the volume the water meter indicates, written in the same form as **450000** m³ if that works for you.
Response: **6066.241** m³
